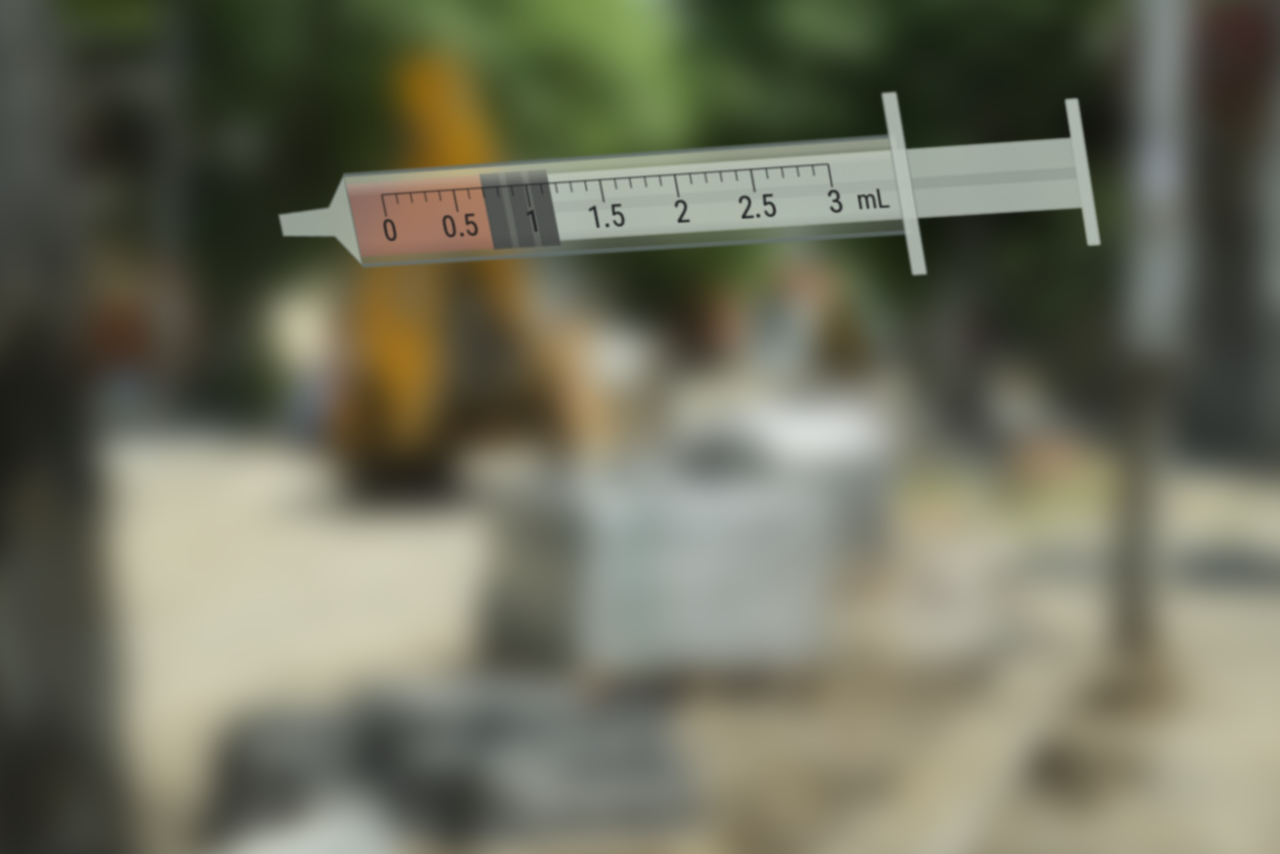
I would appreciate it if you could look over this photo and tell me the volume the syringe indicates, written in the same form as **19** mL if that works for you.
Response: **0.7** mL
